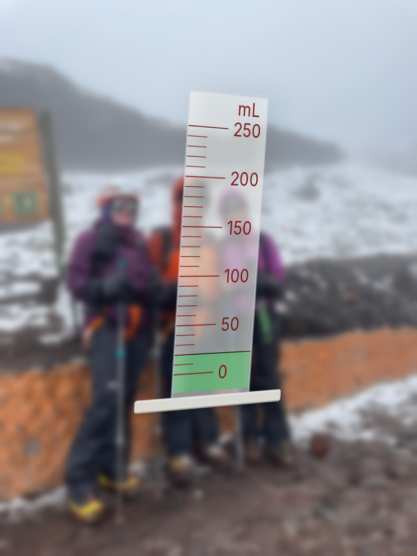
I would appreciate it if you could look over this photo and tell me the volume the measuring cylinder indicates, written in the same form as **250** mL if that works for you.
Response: **20** mL
